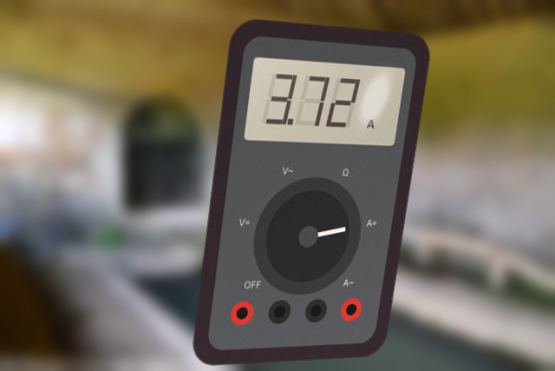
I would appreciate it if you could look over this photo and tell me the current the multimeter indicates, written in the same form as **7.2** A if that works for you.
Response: **3.72** A
